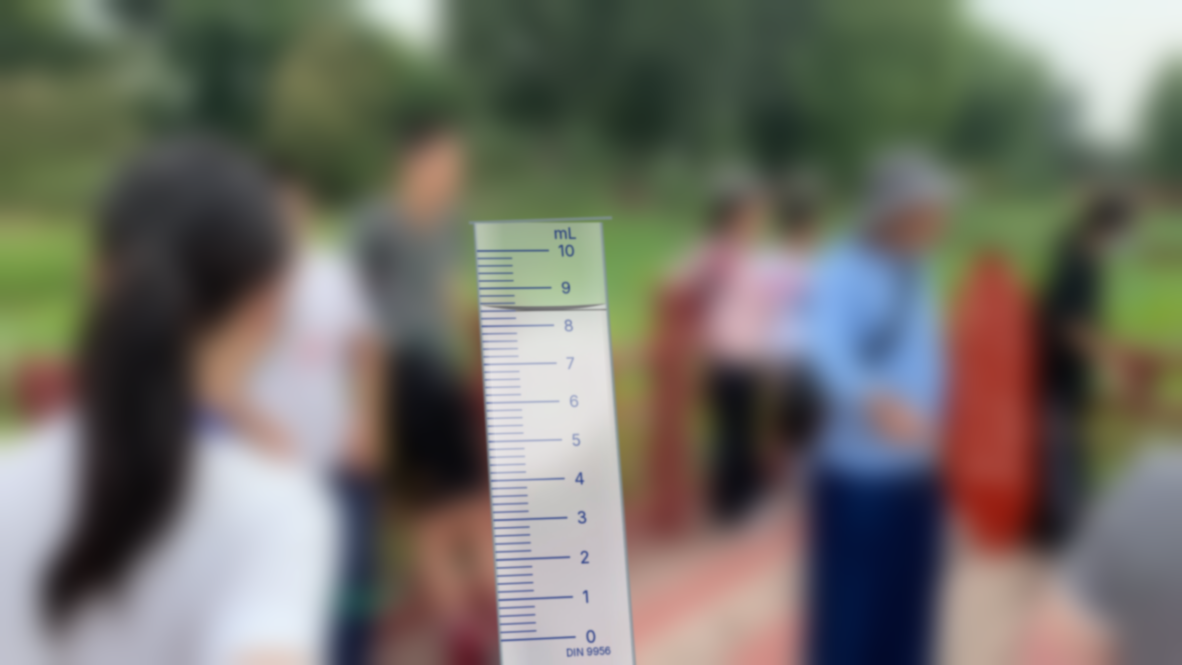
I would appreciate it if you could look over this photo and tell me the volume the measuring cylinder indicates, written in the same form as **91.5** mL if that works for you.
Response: **8.4** mL
